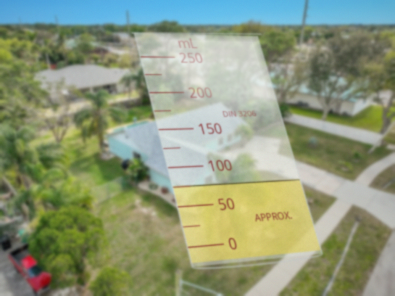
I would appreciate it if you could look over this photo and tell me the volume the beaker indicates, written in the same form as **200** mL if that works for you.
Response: **75** mL
